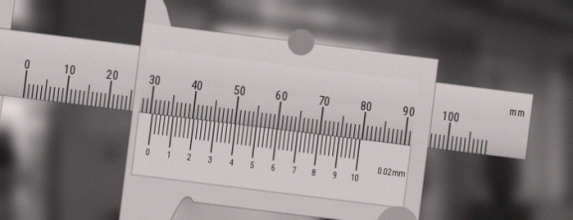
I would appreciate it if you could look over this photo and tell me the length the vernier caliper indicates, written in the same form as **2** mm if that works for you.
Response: **30.5** mm
